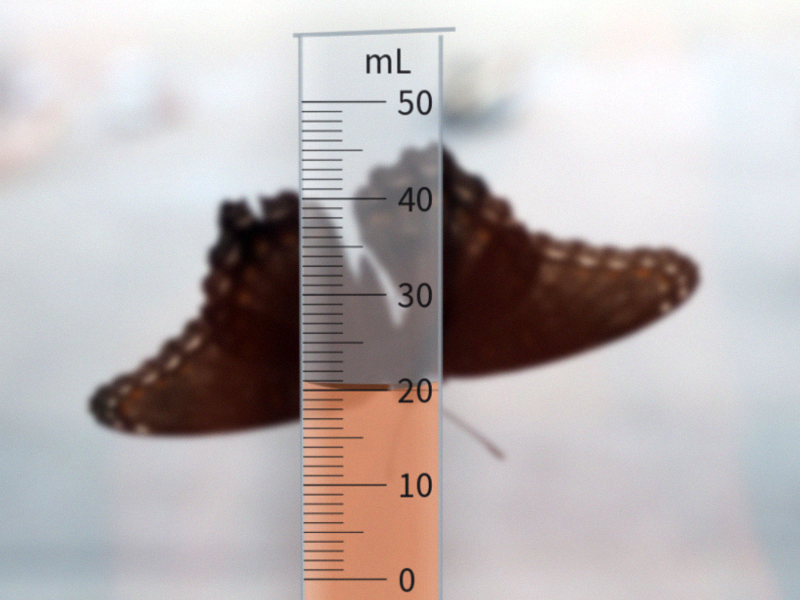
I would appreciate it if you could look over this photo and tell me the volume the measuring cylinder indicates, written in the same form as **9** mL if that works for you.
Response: **20** mL
